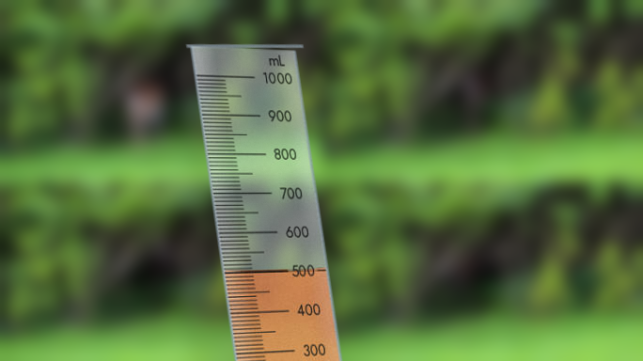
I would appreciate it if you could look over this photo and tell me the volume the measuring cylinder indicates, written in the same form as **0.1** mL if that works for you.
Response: **500** mL
